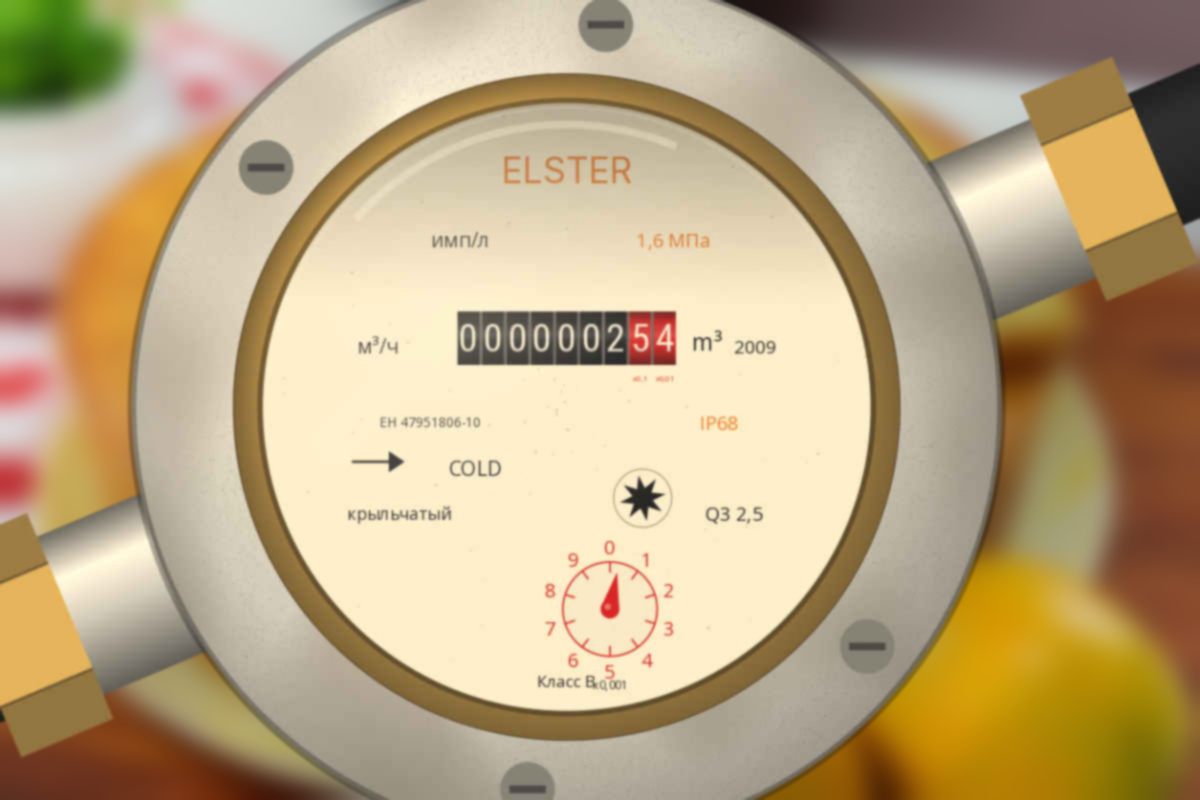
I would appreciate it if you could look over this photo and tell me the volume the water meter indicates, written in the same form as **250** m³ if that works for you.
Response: **2.540** m³
